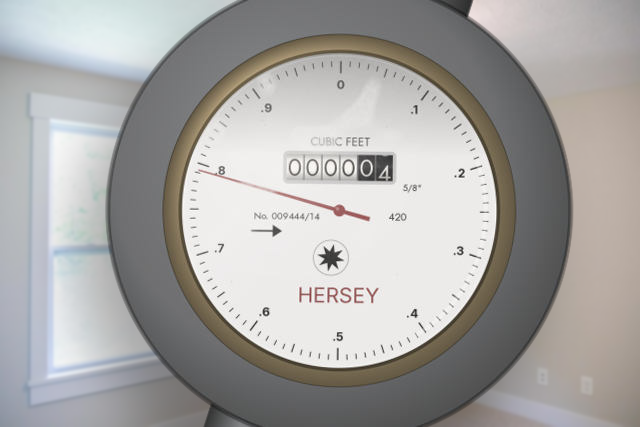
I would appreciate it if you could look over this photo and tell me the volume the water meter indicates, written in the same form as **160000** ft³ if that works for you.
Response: **3.79** ft³
